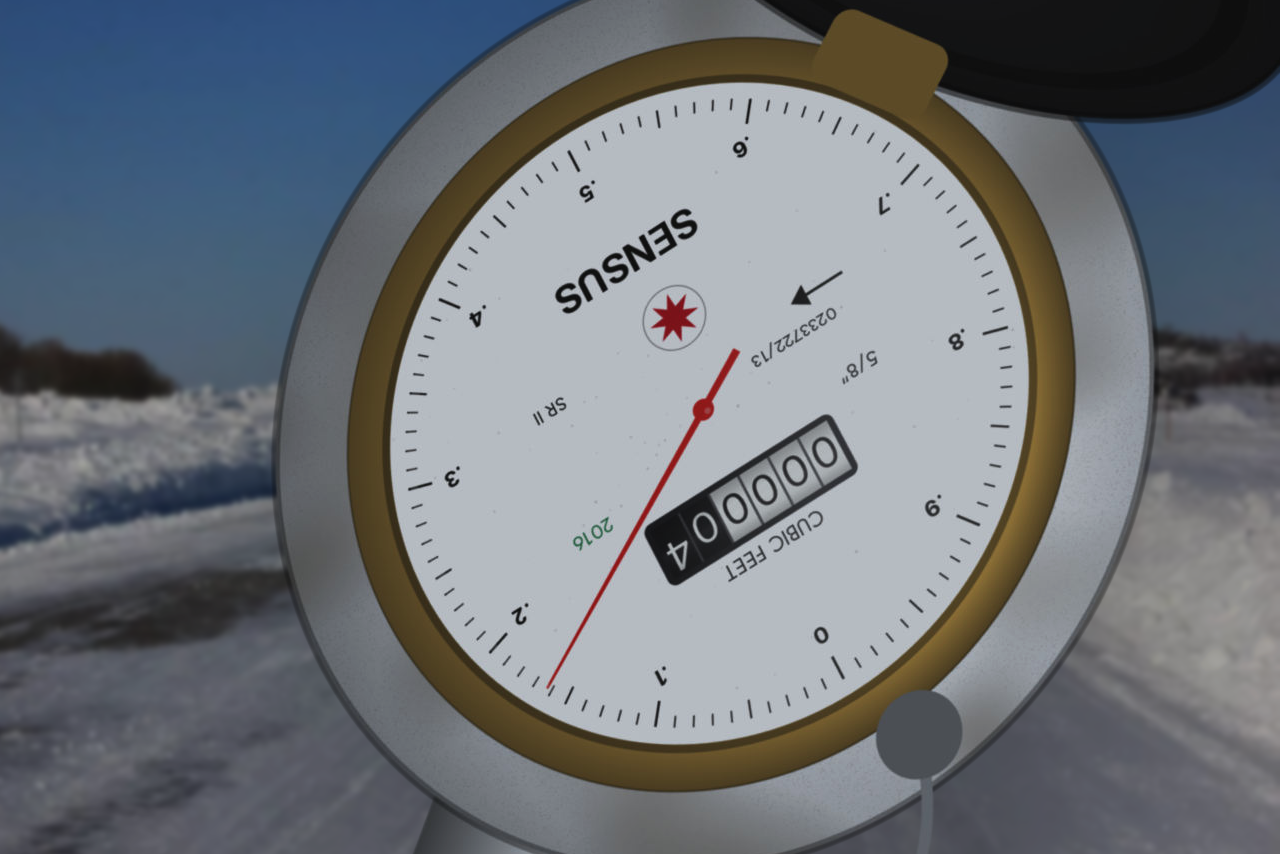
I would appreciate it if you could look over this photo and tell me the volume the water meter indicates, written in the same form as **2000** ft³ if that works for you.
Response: **4.16** ft³
